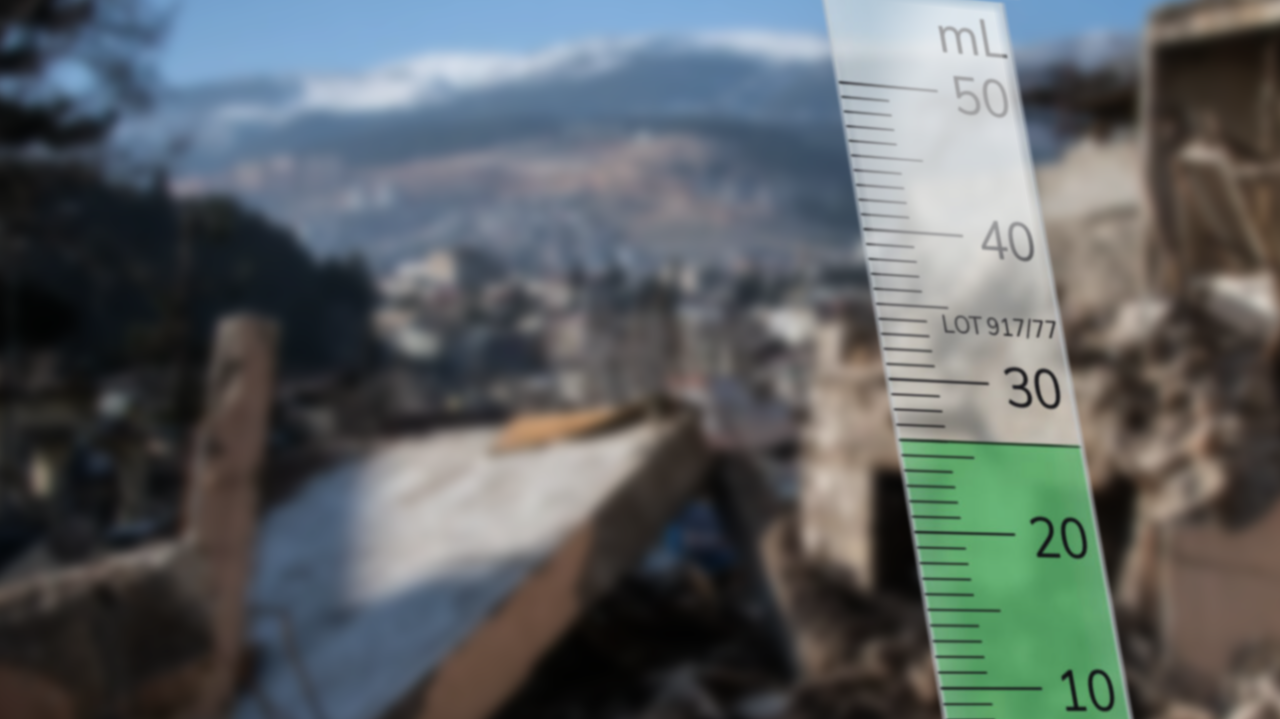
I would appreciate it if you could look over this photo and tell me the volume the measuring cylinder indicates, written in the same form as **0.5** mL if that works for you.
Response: **26** mL
